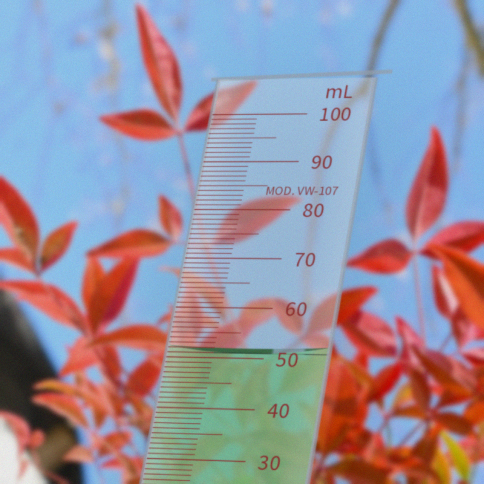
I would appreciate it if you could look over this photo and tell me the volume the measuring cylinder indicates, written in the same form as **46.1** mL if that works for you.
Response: **51** mL
